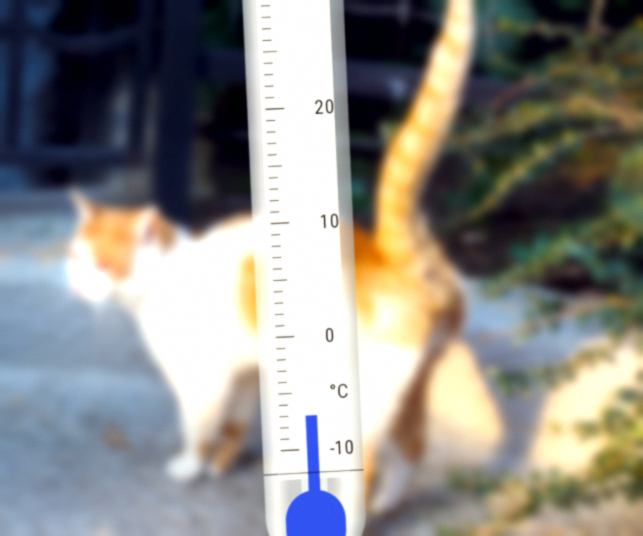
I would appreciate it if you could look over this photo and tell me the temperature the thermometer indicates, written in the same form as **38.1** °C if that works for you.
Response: **-7** °C
